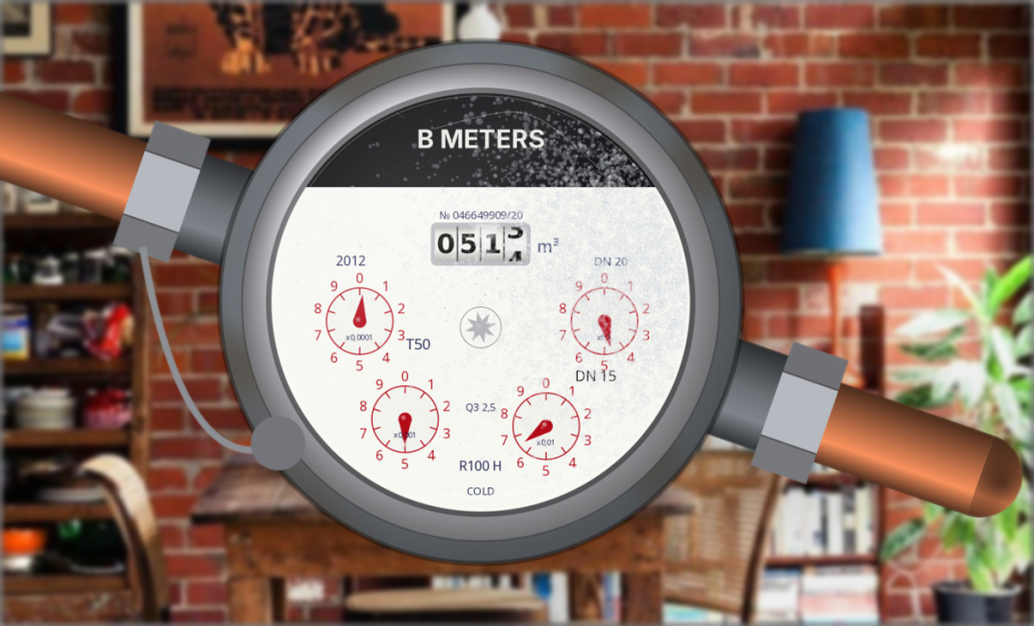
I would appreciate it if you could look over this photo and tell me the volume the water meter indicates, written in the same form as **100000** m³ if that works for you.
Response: **513.4650** m³
